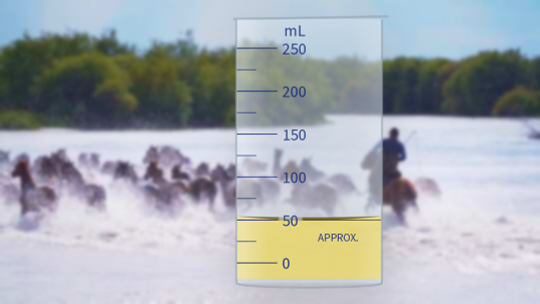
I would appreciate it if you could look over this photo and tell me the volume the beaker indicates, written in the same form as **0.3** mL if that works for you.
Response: **50** mL
